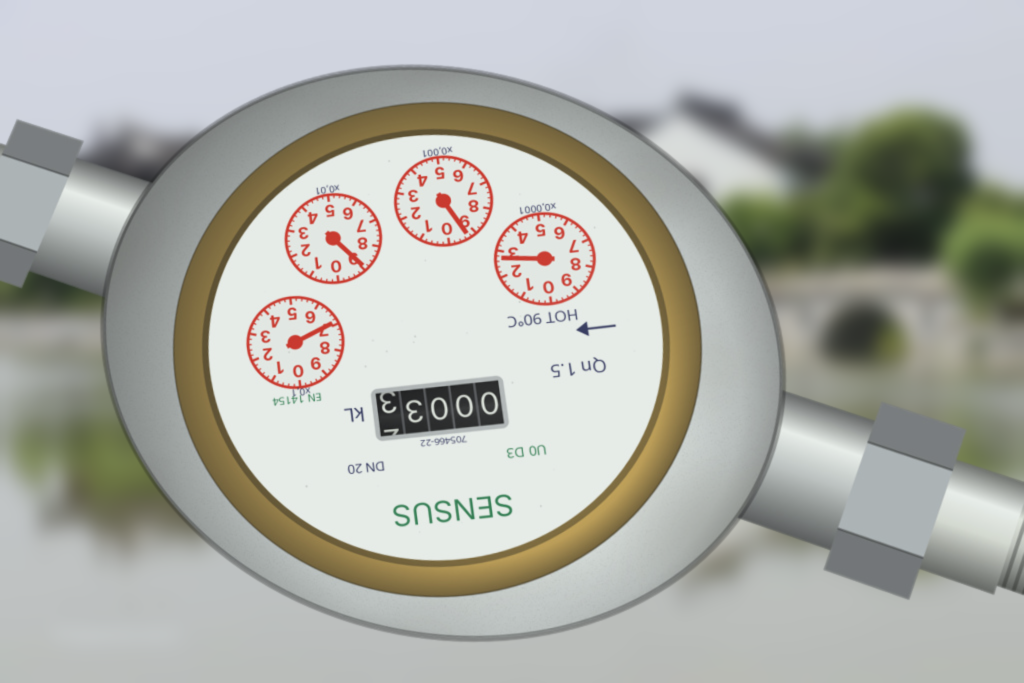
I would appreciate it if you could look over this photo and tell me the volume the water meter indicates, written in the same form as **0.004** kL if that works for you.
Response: **32.6892** kL
